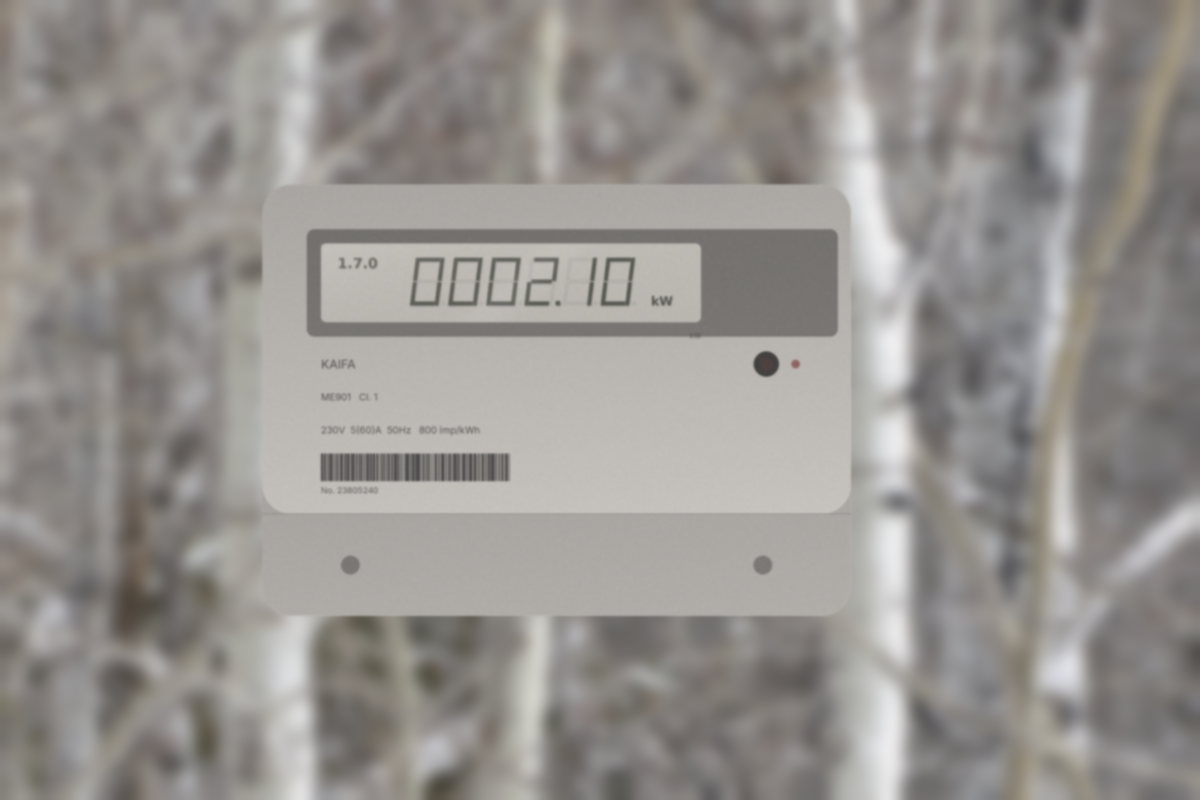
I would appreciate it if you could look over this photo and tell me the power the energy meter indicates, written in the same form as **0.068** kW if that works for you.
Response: **2.10** kW
